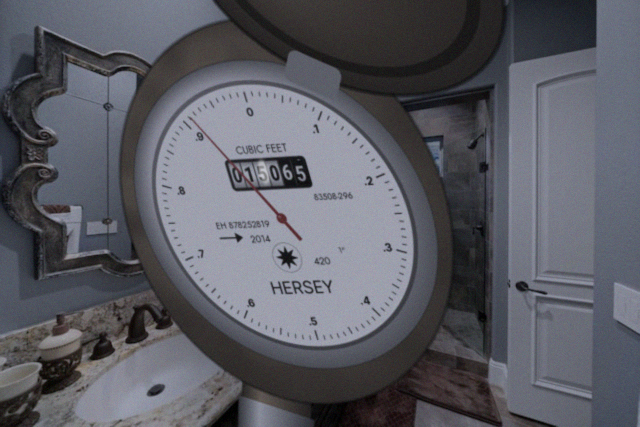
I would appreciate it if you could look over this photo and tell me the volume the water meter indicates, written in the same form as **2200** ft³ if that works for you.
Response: **15064.91** ft³
